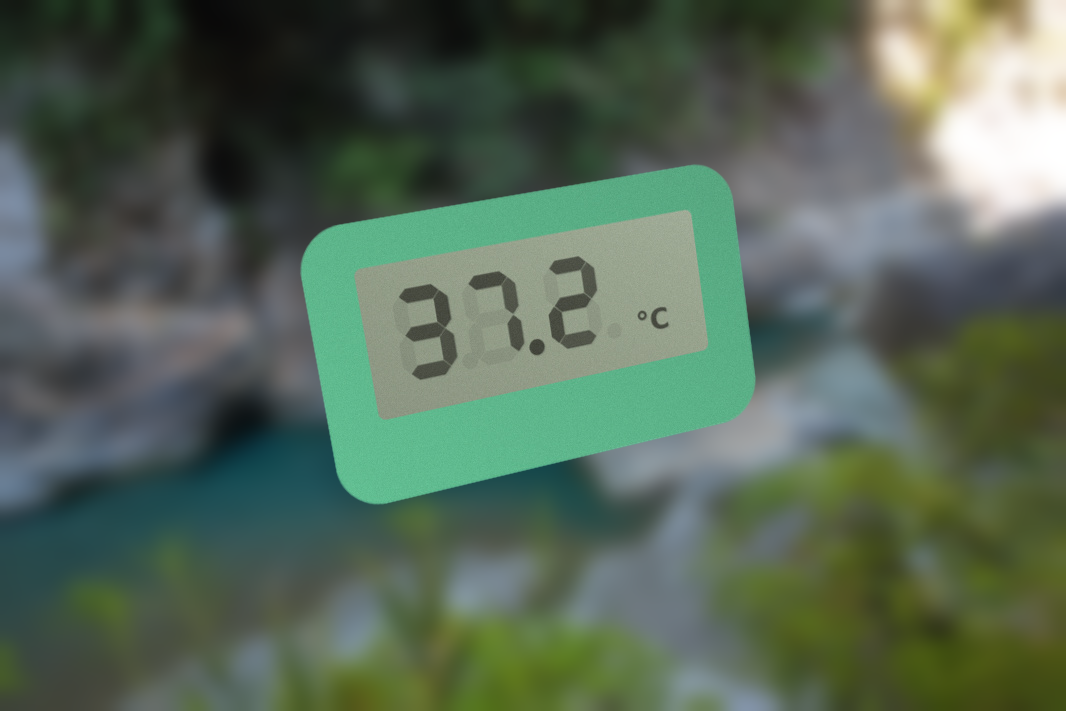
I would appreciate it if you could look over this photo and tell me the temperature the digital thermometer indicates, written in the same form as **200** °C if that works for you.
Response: **37.2** °C
